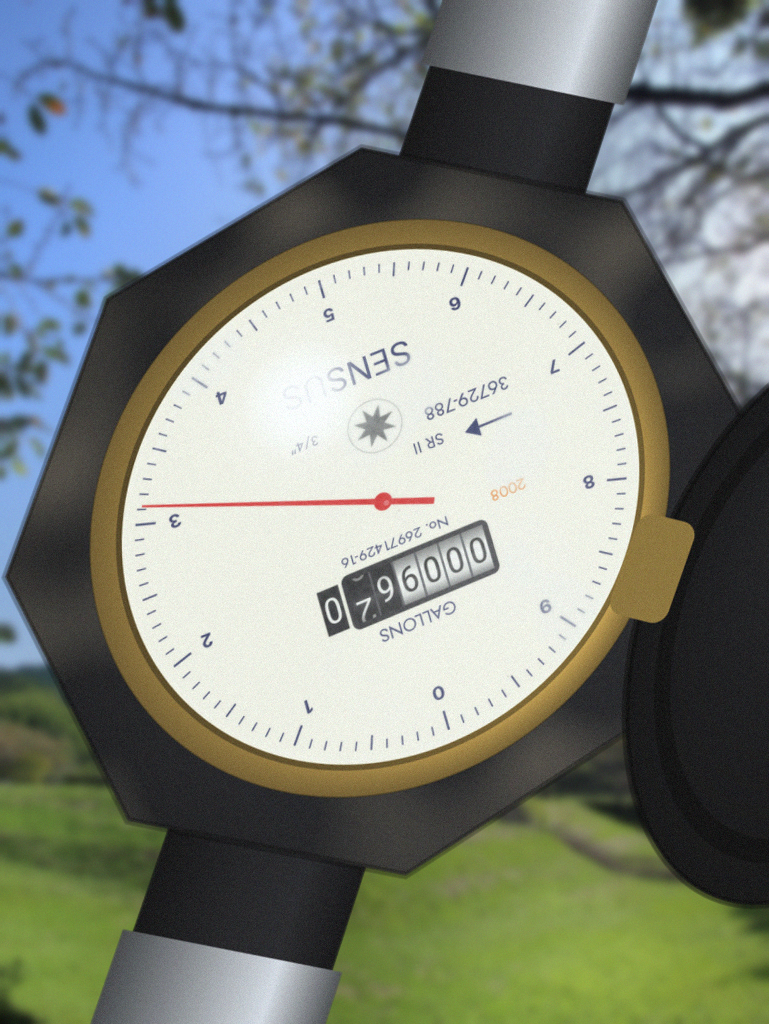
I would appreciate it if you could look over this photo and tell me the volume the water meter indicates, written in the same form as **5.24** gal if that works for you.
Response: **9623.1** gal
